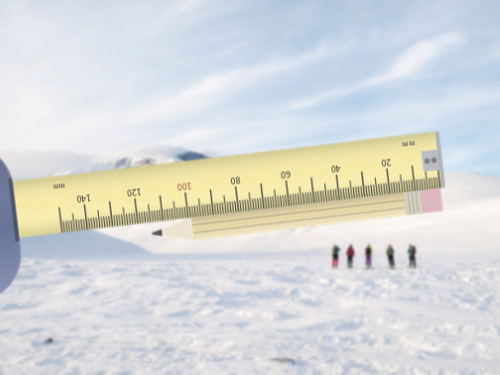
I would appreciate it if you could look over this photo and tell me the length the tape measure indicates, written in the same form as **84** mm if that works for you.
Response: **115** mm
